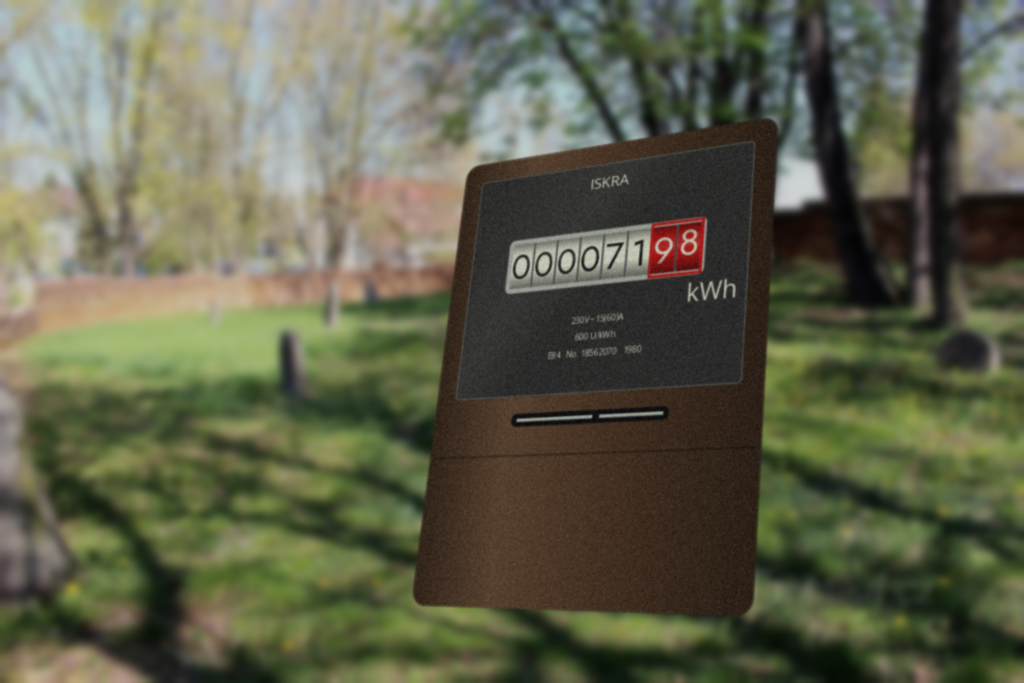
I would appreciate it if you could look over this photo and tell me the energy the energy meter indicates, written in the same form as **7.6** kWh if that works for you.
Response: **71.98** kWh
